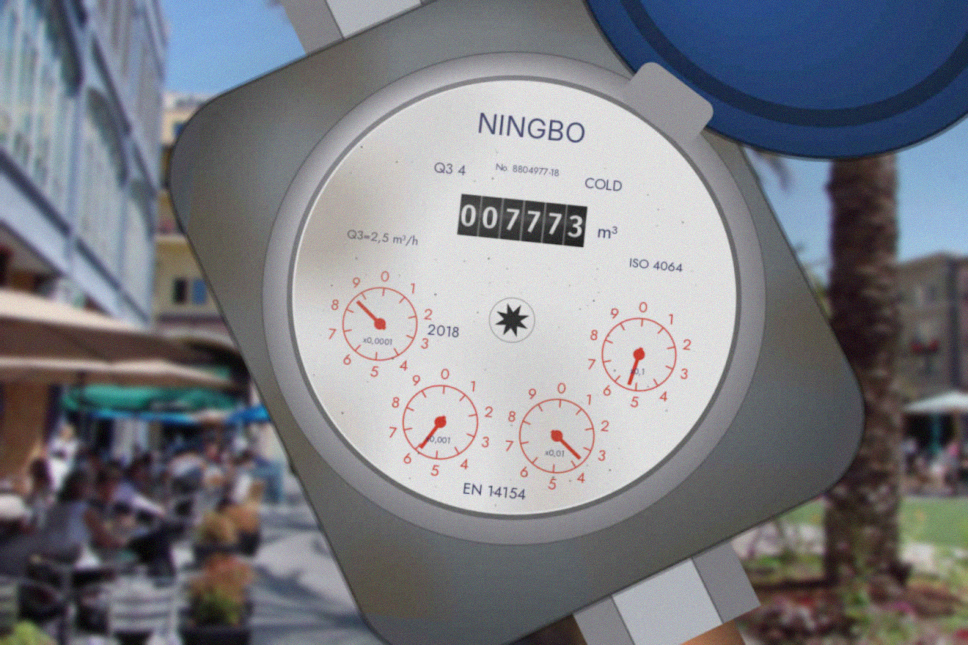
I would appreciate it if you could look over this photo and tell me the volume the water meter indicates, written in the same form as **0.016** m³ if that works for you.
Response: **7773.5358** m³
